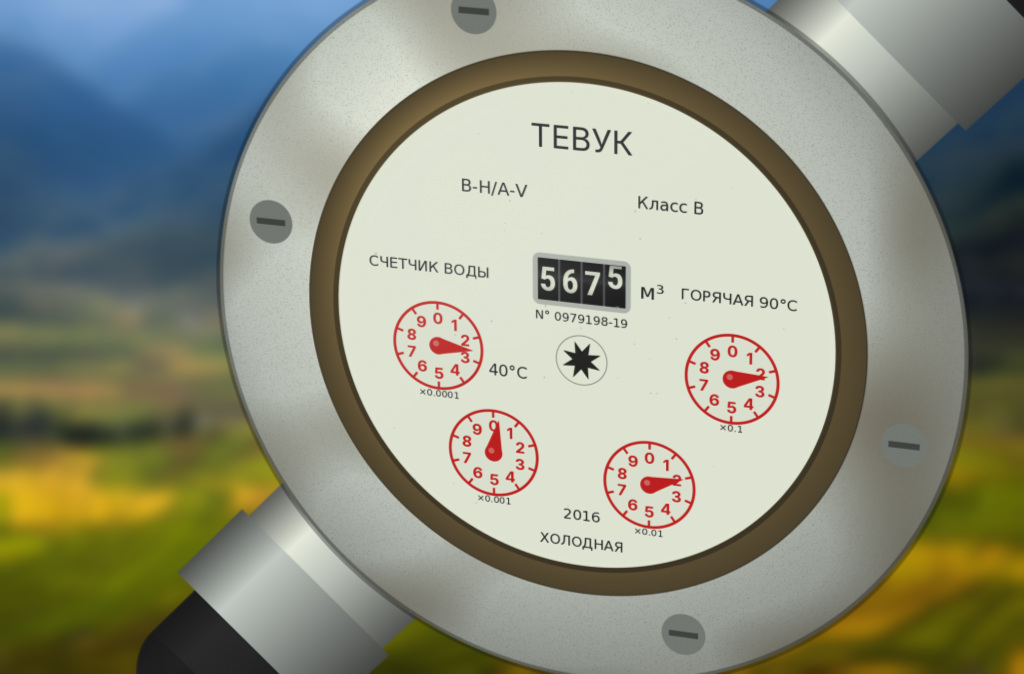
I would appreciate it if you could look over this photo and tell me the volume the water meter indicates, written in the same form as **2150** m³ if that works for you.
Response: **5675.2202** m³
